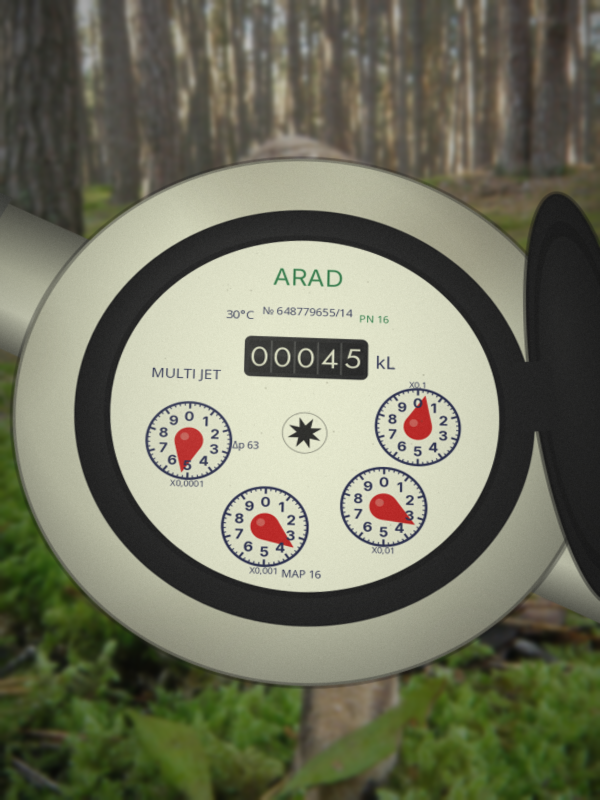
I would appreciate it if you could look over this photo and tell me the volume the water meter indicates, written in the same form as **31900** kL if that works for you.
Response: **45.0335** kL
